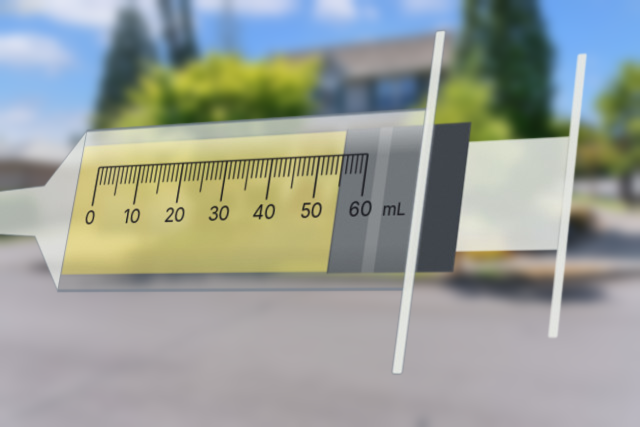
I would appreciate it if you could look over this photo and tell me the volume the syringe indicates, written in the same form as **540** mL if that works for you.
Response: **55** mL
